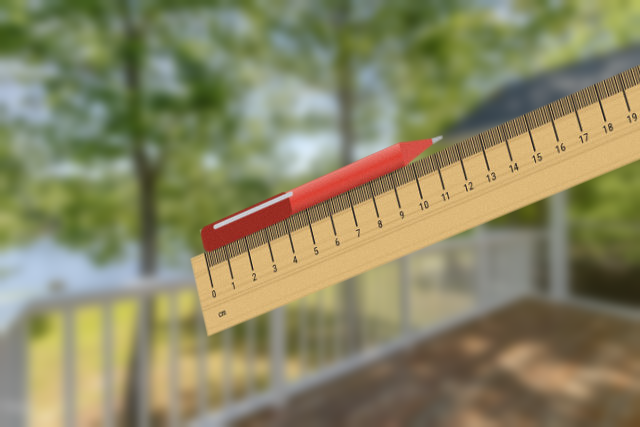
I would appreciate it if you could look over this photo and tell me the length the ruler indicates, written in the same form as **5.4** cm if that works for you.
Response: **11.5** cm
